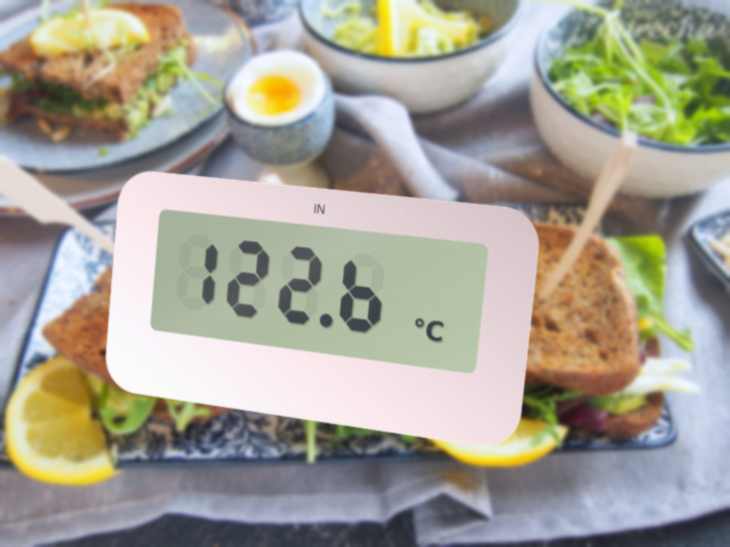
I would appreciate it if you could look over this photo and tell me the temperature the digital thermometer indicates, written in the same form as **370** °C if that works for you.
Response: **122.6** °C
